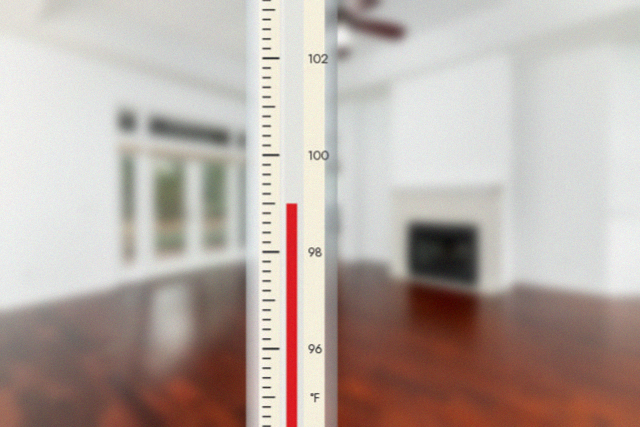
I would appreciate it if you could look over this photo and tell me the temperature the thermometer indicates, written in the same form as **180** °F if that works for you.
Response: **99** °F
